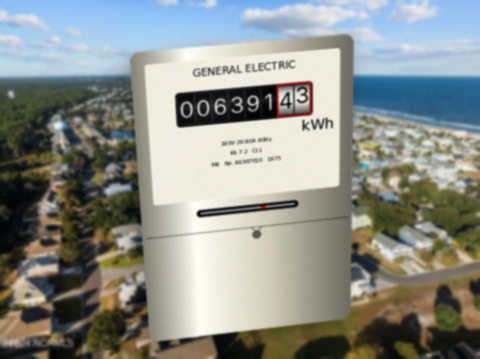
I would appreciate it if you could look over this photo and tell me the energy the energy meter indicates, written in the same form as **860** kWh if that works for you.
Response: **6391.43** kWh
